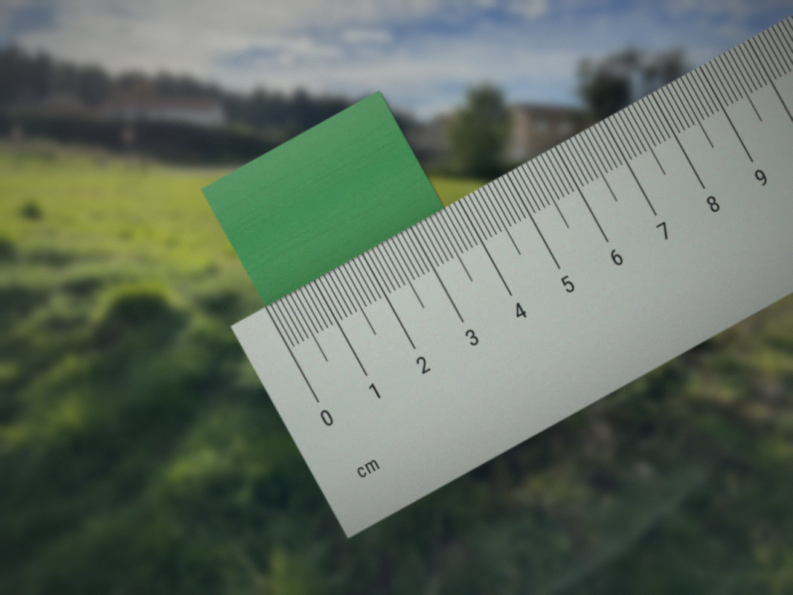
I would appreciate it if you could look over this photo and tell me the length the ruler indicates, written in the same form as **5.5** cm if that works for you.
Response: **3.7** cm
